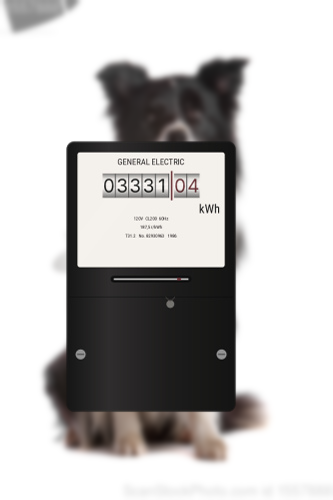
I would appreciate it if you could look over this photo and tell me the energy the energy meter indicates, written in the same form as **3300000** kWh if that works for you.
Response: **3331.04** kWh
